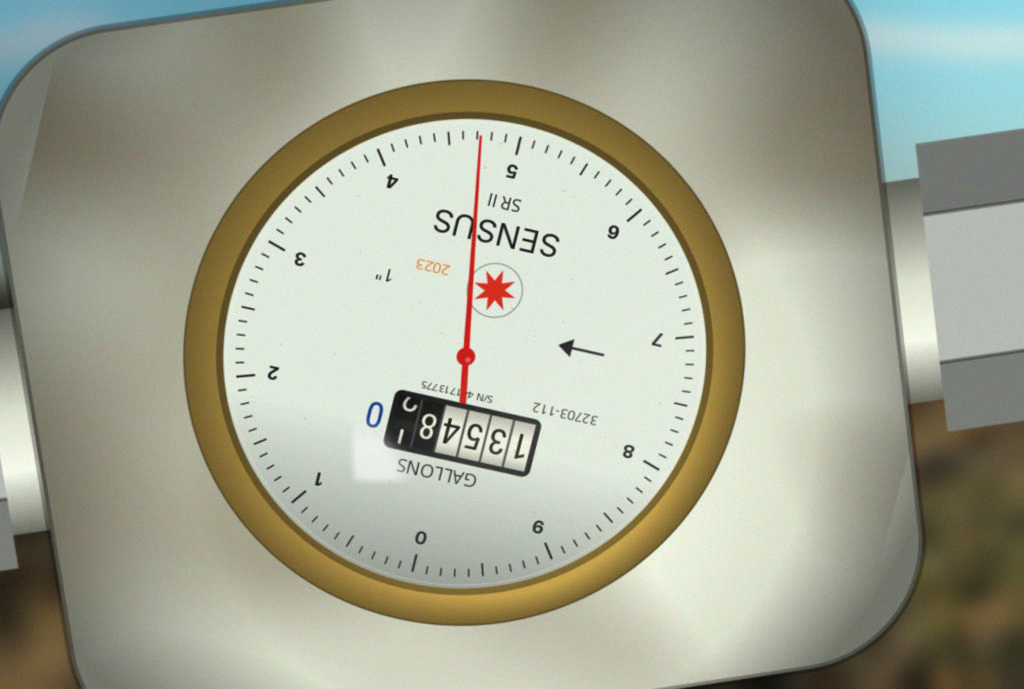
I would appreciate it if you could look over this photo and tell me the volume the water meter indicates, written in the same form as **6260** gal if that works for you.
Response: **1354814.7** gal
